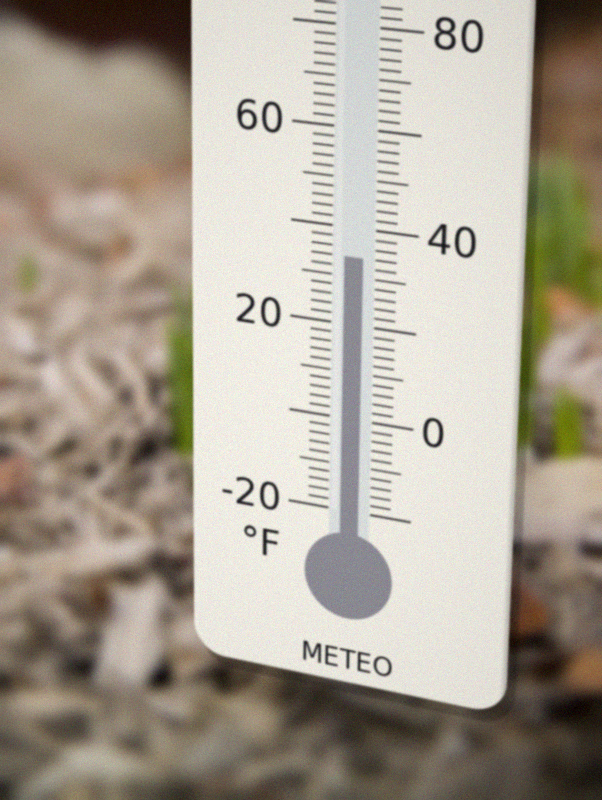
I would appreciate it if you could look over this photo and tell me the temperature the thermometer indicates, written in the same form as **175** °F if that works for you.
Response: **34** °F
